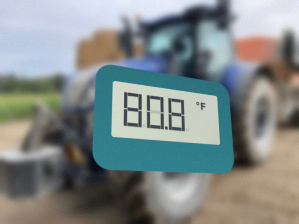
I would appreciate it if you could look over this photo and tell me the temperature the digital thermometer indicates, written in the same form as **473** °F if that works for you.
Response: **80.8** °F
